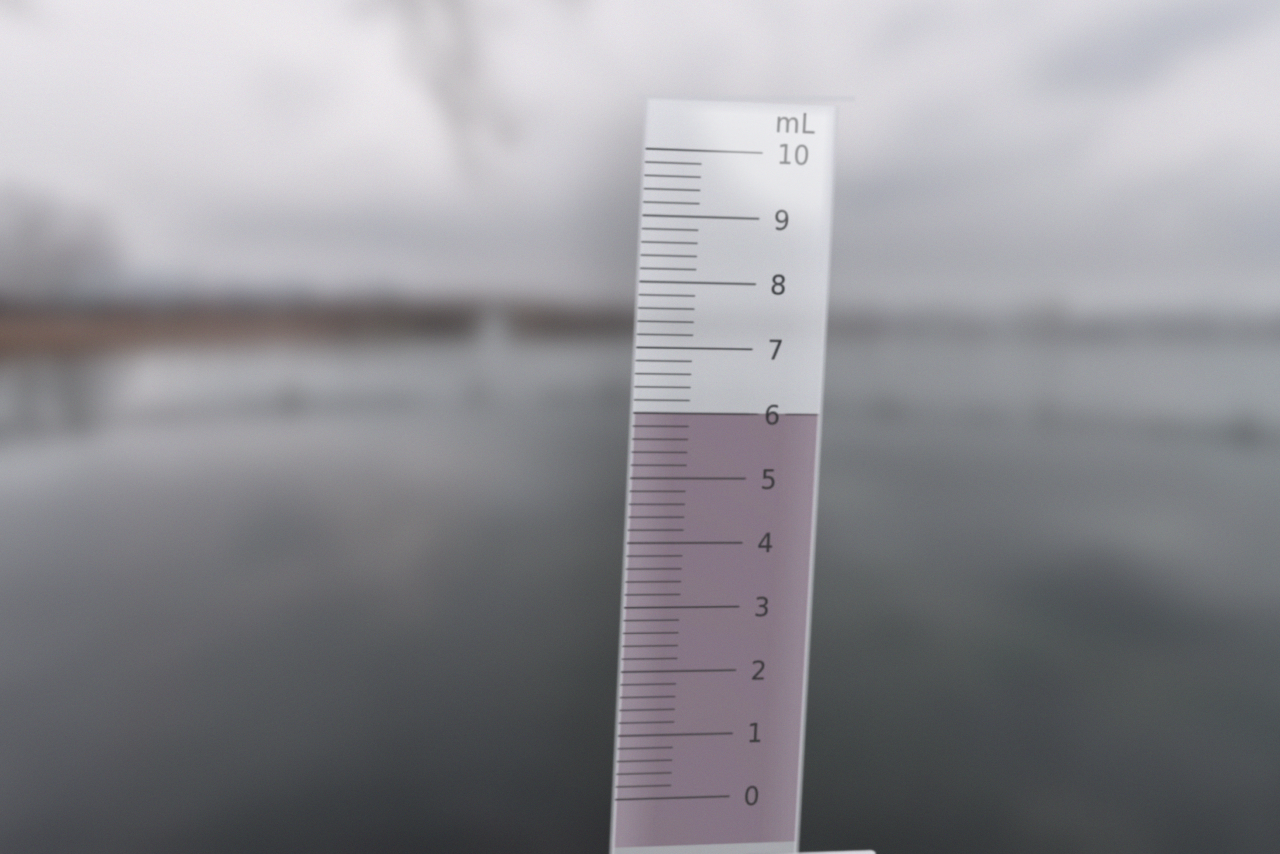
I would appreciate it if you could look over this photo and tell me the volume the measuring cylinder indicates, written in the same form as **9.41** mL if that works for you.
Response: **6** mL
